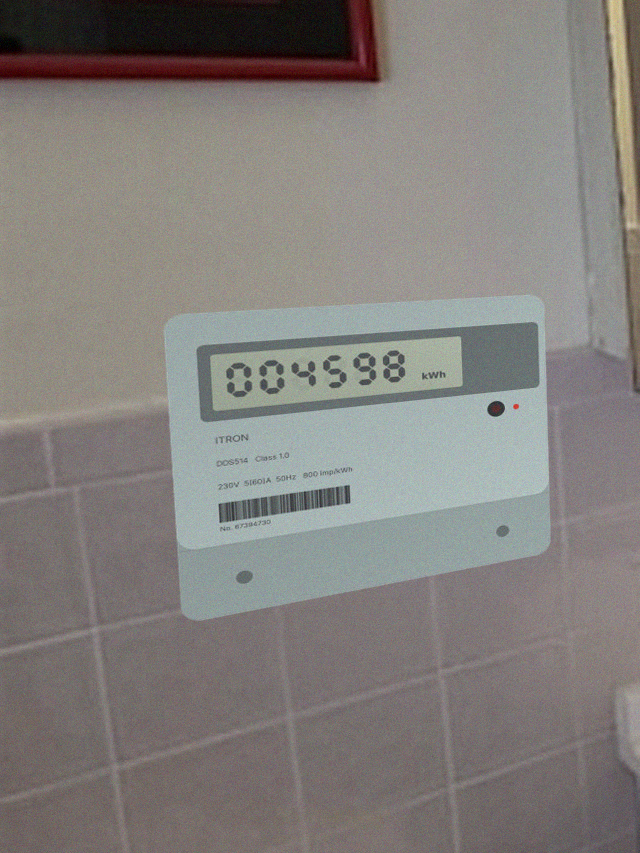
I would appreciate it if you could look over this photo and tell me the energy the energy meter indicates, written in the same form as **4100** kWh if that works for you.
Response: **4598** kWh
